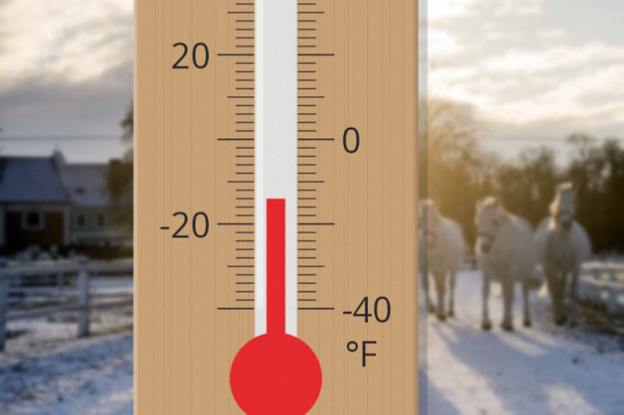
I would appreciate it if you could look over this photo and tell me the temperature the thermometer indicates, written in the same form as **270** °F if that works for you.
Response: **-14** °F
